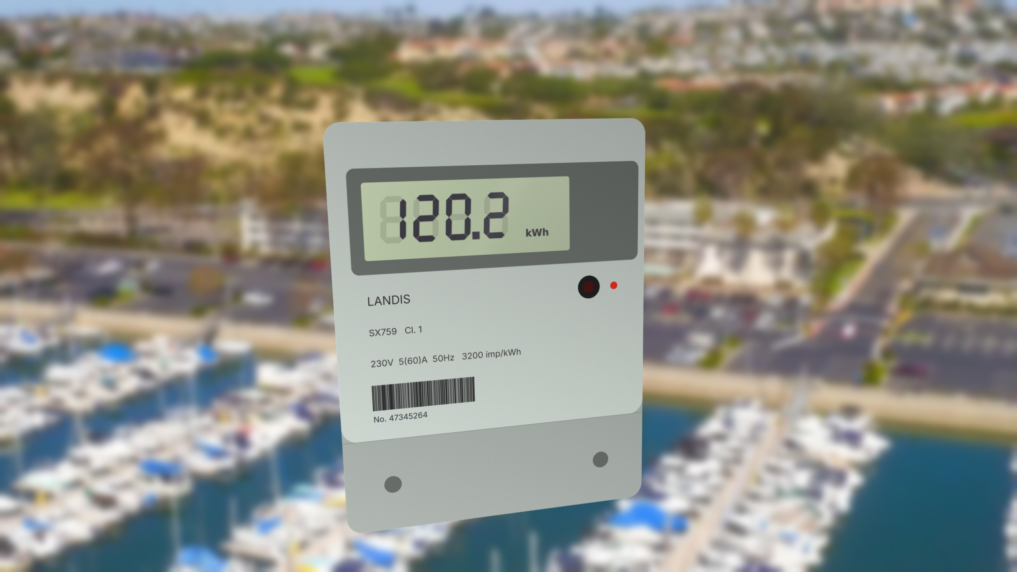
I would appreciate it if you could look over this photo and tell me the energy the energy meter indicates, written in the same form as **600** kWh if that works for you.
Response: **120.2** kWh
